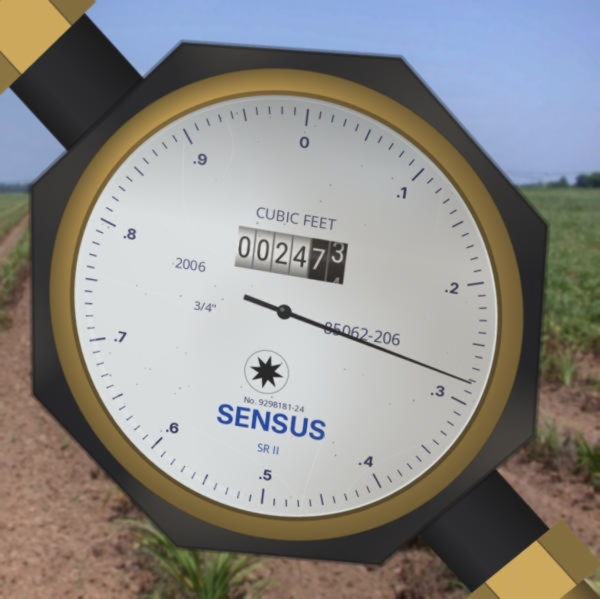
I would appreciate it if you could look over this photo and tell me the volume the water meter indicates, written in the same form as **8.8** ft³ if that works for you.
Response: **2473.28** ft³
